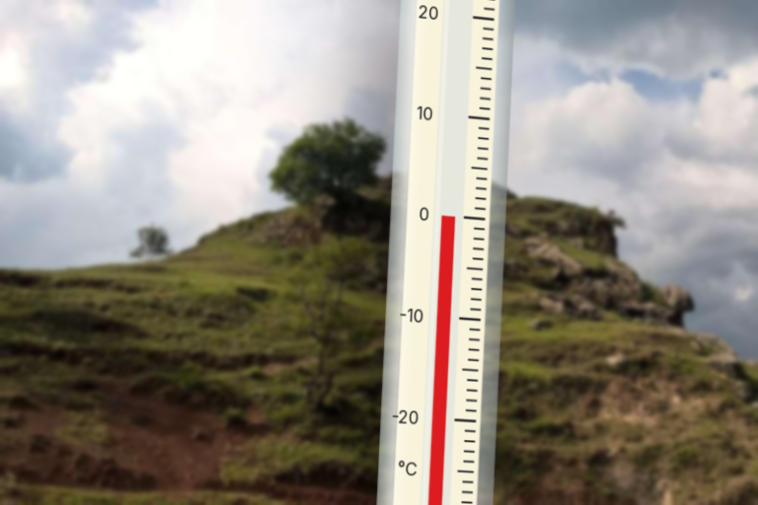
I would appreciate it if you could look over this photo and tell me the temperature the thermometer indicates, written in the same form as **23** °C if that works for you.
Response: **0** °C
